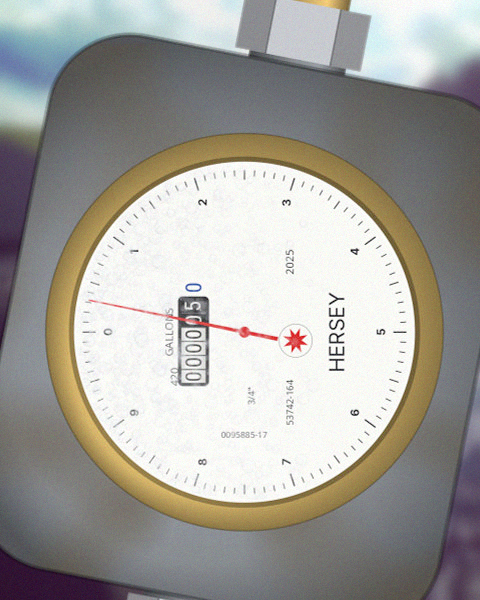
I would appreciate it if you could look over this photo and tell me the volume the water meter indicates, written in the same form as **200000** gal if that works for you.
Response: **50.3** gal
